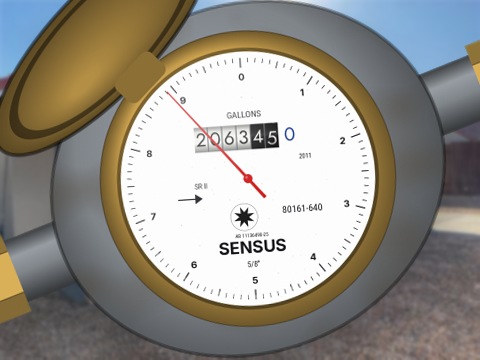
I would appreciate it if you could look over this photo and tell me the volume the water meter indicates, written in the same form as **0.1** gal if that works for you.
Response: **2063448.9** gal
